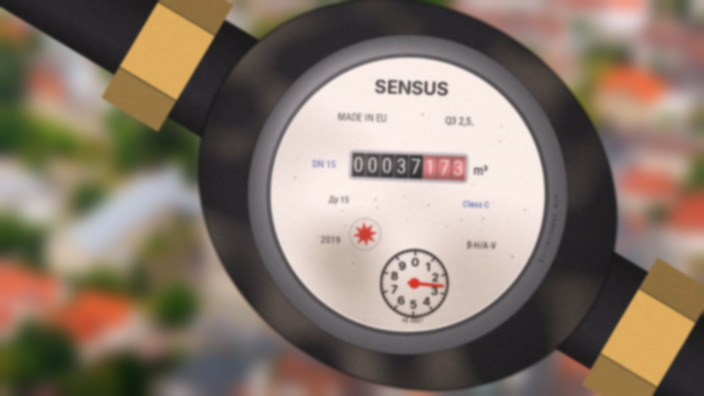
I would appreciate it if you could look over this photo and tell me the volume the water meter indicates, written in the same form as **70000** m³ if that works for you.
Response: **37.1732** m³
